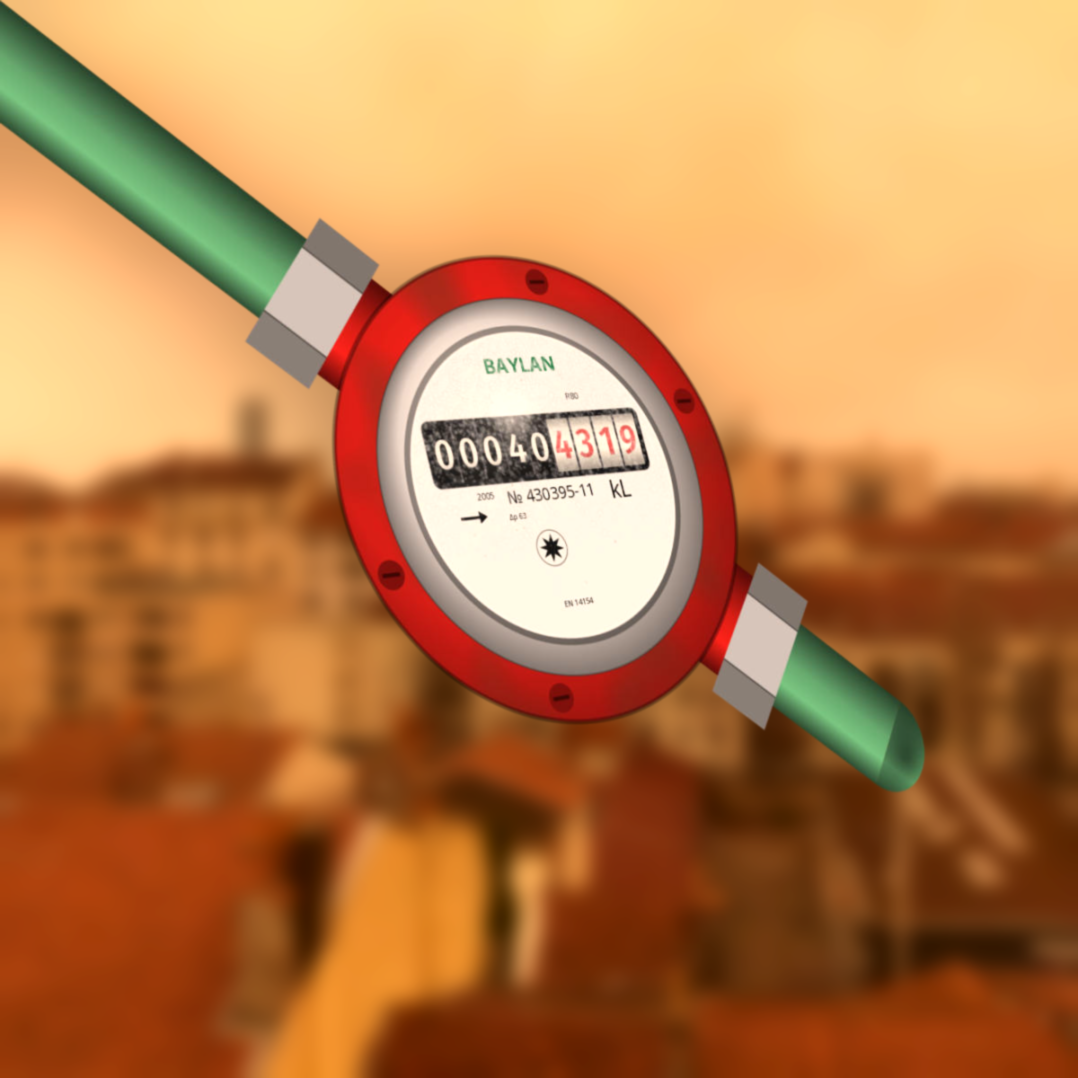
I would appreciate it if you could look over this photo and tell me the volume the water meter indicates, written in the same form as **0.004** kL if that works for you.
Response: **40.4319** kL
